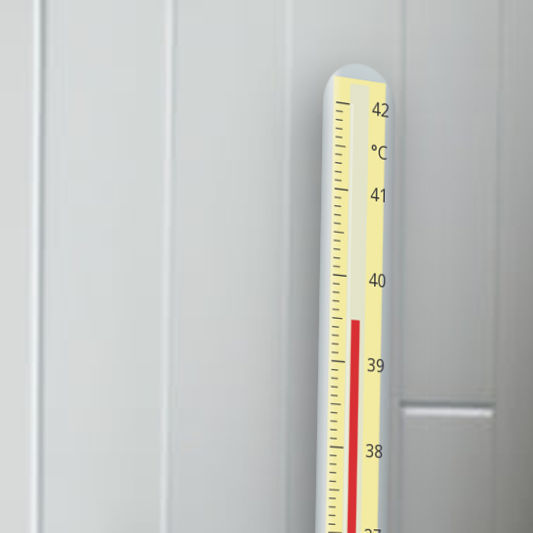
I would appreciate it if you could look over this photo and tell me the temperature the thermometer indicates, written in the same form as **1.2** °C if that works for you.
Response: **39.5** °C
